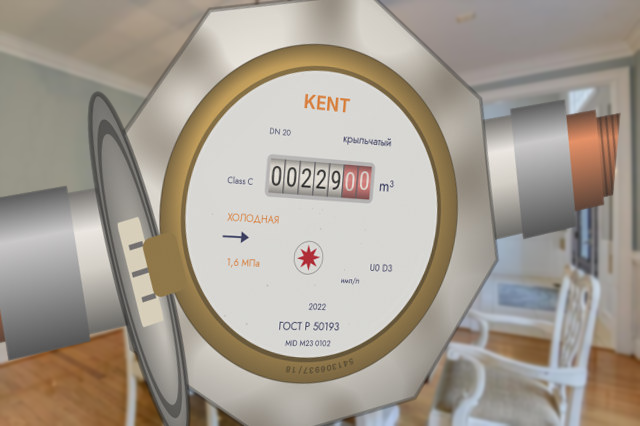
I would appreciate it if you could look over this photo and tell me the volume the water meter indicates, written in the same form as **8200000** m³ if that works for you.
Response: **229.00** m³
